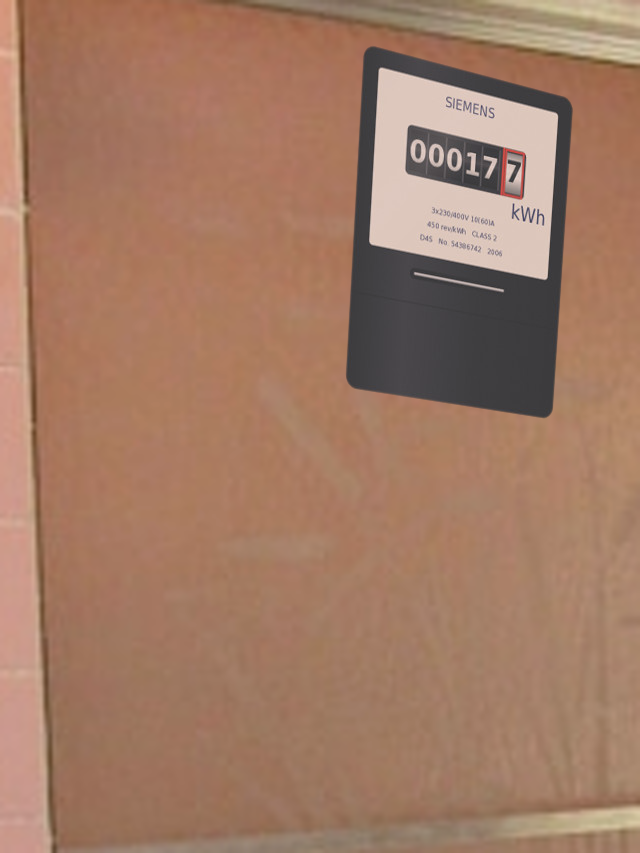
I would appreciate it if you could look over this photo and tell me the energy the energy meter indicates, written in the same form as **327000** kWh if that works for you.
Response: **17.7** kWh
